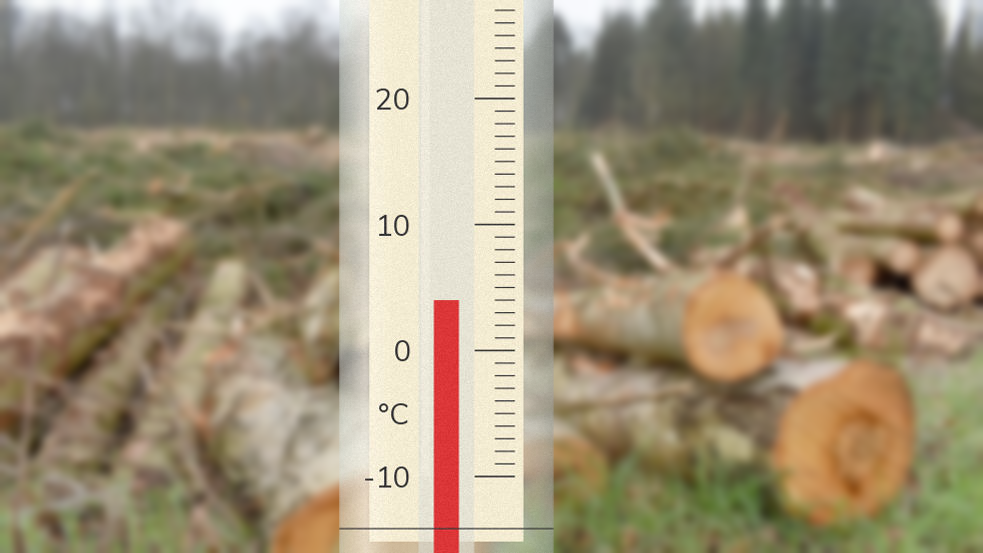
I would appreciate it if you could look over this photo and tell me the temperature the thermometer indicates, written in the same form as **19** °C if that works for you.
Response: **4** °C
